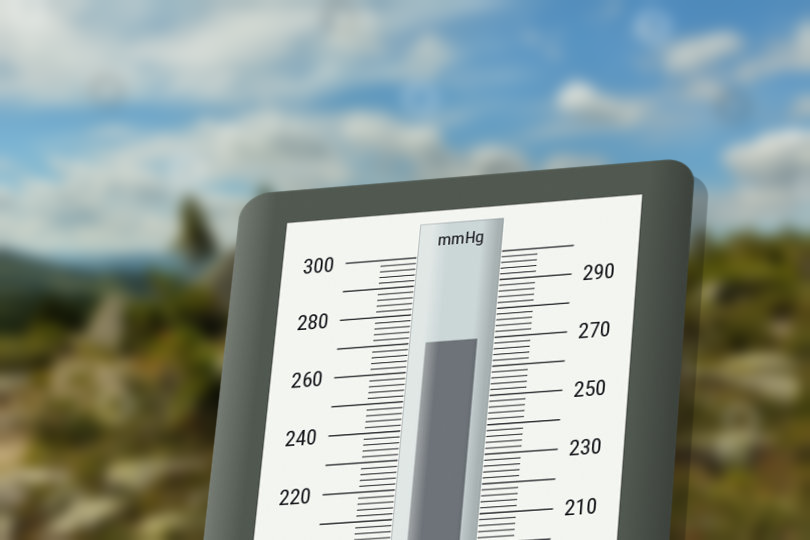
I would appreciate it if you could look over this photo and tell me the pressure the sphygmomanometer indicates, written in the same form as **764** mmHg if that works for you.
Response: **270** mmHg
